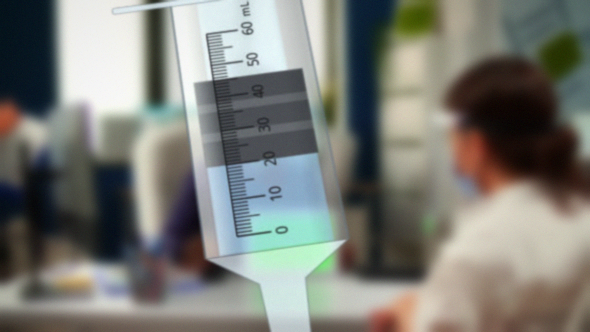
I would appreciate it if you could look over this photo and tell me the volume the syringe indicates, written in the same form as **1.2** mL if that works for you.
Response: **20** mL
